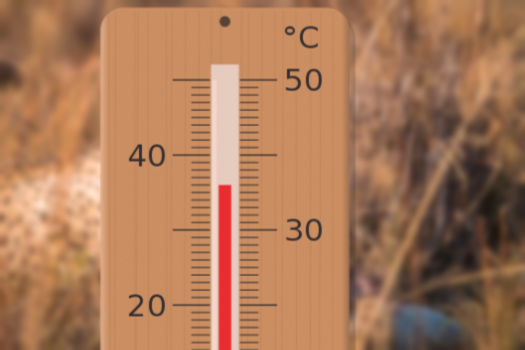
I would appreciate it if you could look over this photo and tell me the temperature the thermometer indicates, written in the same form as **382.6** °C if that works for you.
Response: **36** °C
